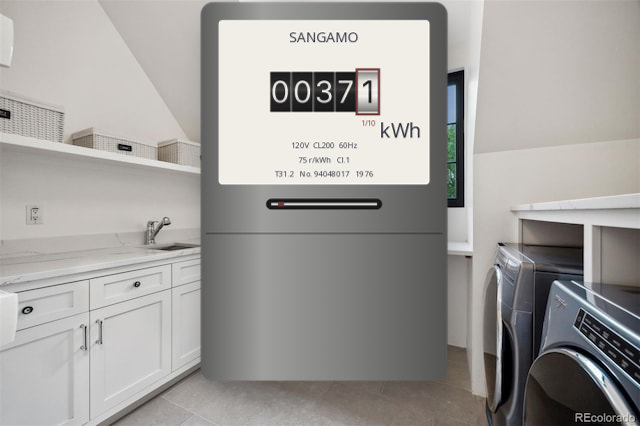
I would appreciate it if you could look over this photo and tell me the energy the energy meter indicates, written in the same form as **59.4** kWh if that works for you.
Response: **37.1** kWh
